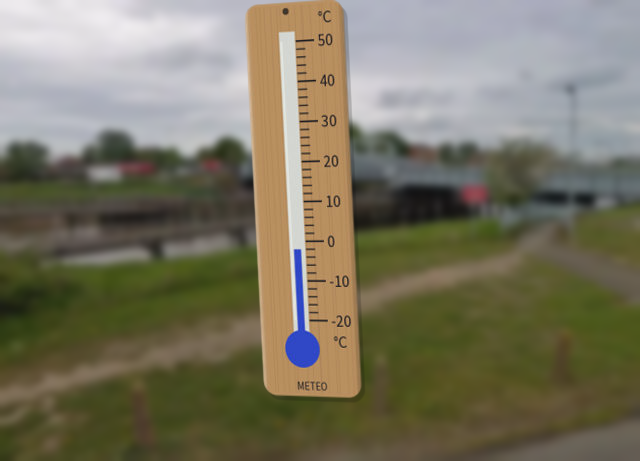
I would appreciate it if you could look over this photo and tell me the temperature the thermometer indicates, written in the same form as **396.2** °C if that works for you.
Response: **-2** °C
